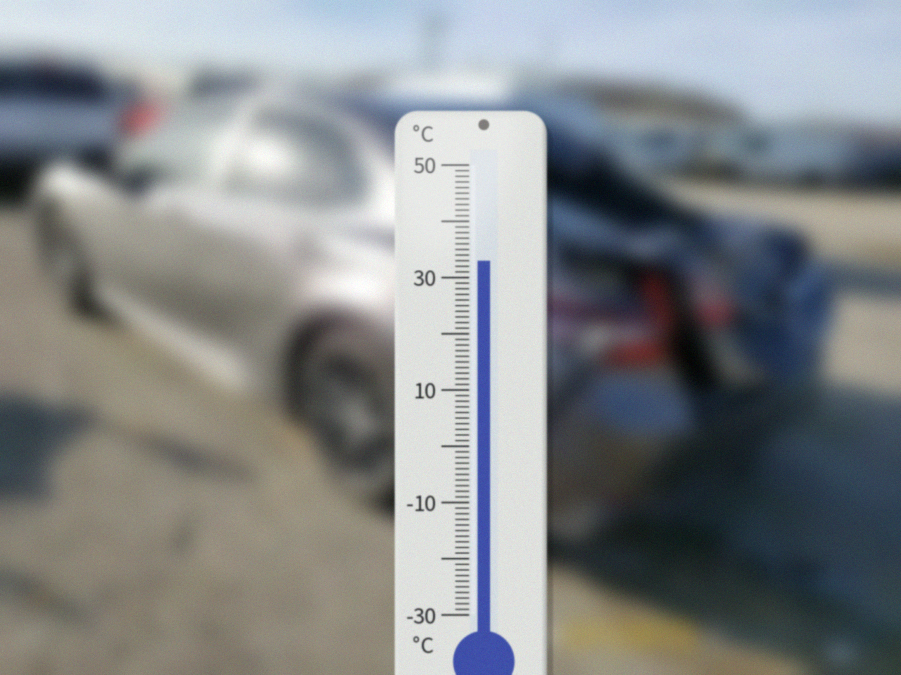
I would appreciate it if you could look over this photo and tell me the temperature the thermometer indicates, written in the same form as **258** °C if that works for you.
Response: **33** °C
